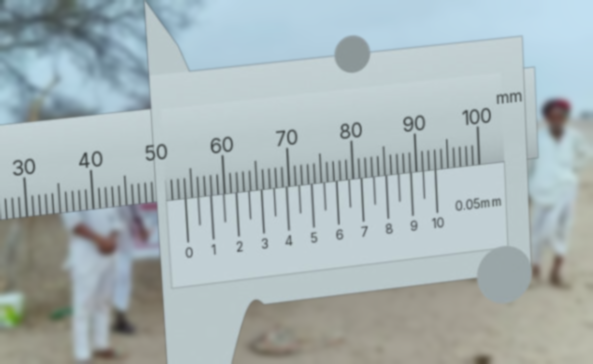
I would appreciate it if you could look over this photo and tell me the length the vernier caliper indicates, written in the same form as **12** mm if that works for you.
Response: **54.0** mm
